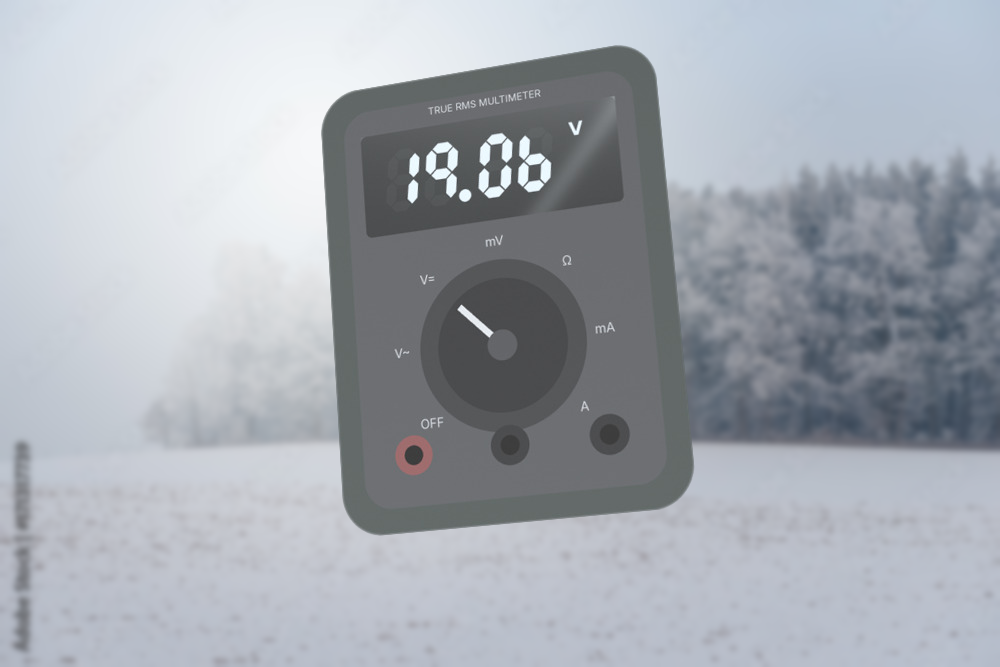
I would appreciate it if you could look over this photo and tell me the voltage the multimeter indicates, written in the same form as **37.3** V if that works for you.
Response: **19.06** V
